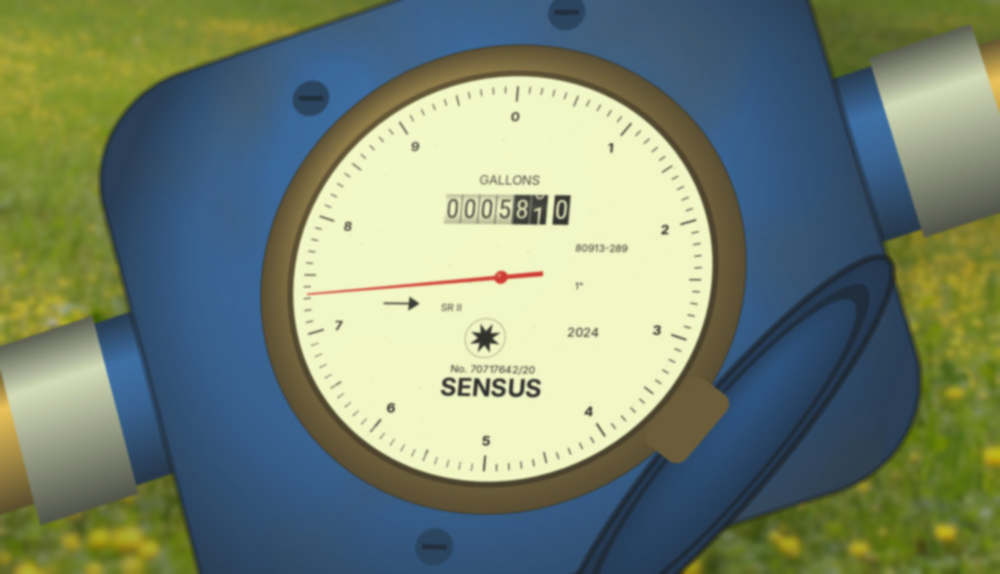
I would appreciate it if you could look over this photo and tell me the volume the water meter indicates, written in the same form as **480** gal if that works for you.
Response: **5807.3** gal
